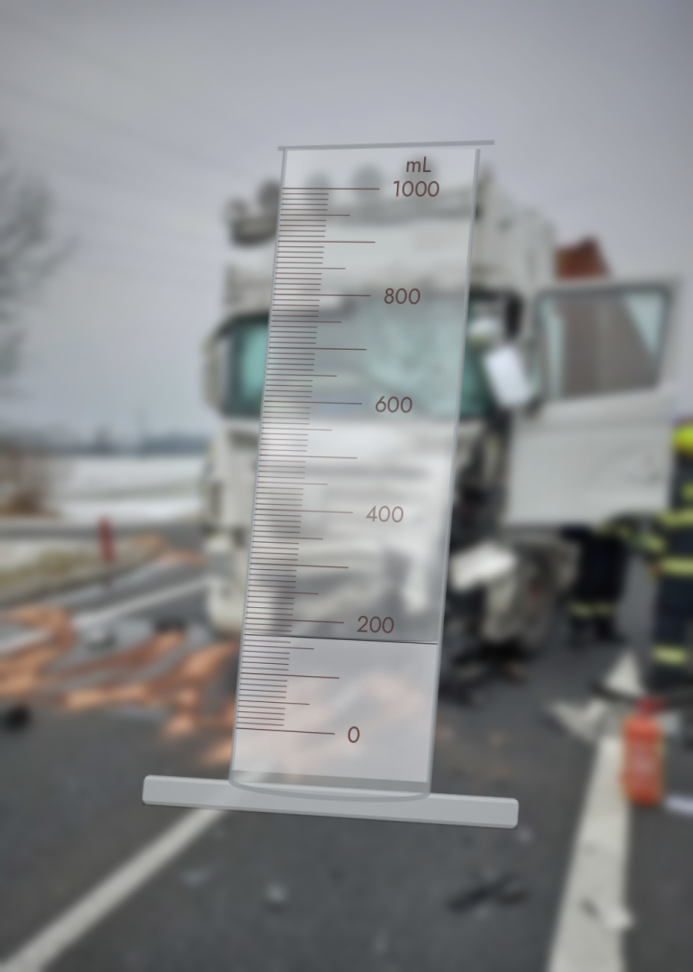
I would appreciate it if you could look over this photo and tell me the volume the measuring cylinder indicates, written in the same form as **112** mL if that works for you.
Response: **170** mL
